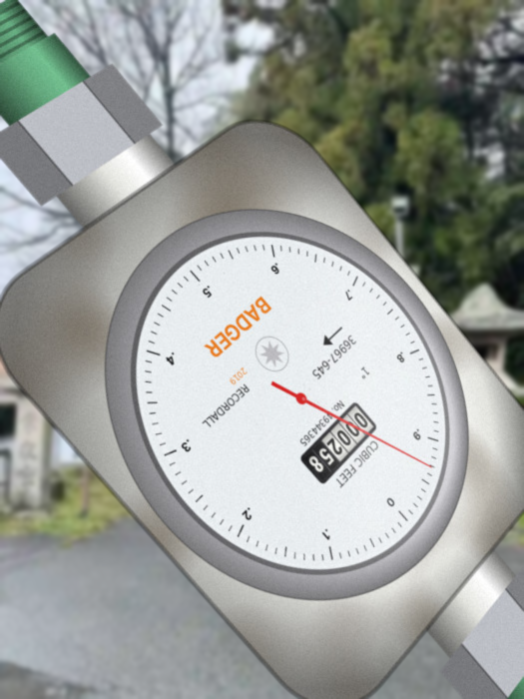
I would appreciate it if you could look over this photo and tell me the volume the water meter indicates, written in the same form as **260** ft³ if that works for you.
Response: **257.93** ft³
